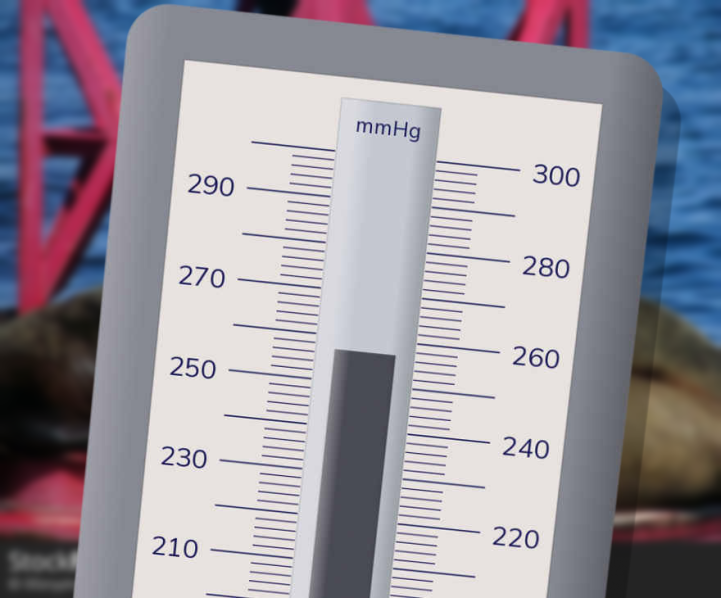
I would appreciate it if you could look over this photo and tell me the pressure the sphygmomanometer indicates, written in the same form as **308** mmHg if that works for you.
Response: **257** mmHg
